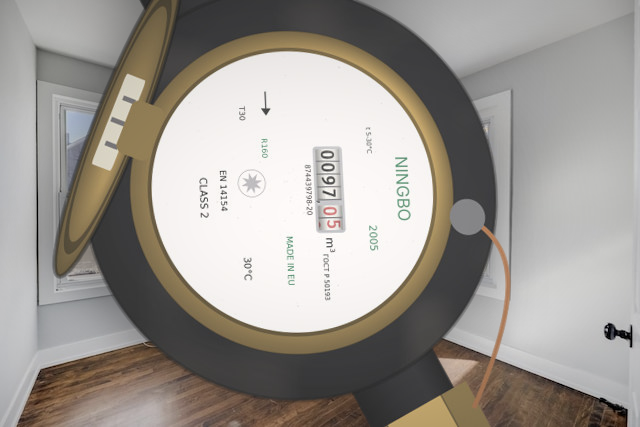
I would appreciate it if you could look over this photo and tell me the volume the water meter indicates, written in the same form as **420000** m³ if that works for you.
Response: **97.05** m³
